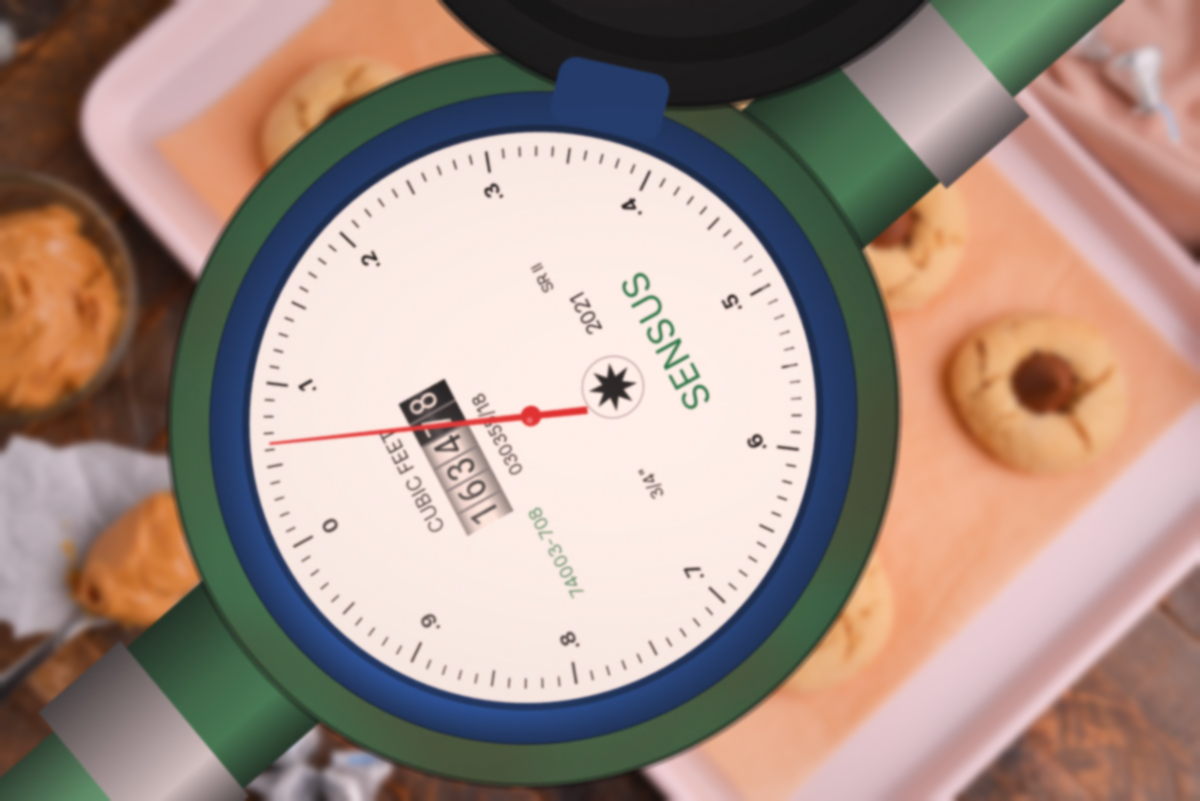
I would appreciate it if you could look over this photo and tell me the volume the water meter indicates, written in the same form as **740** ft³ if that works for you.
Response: **163478.06** ft³
